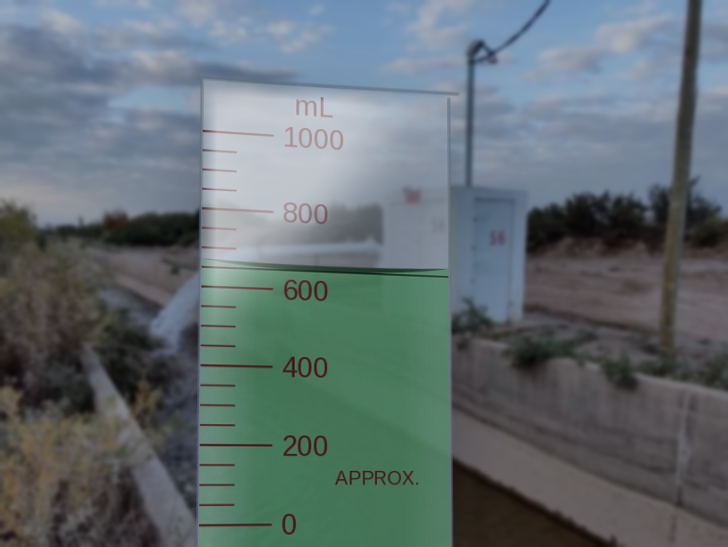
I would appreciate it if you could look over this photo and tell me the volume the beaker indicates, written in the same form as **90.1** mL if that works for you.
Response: **650** mL
